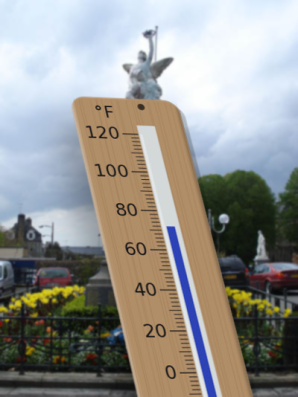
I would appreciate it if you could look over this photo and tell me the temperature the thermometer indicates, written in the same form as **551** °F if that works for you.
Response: **72** °F
